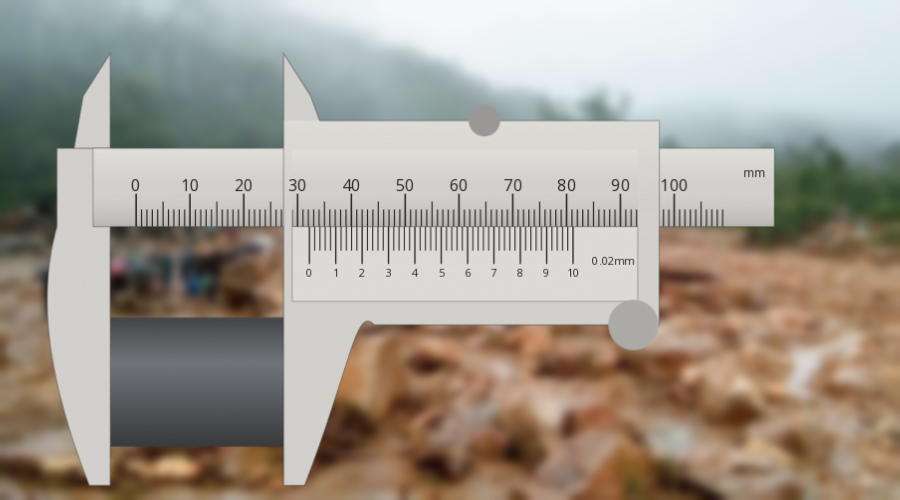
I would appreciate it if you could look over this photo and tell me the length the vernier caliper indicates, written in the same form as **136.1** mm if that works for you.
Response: **32.2** mm
